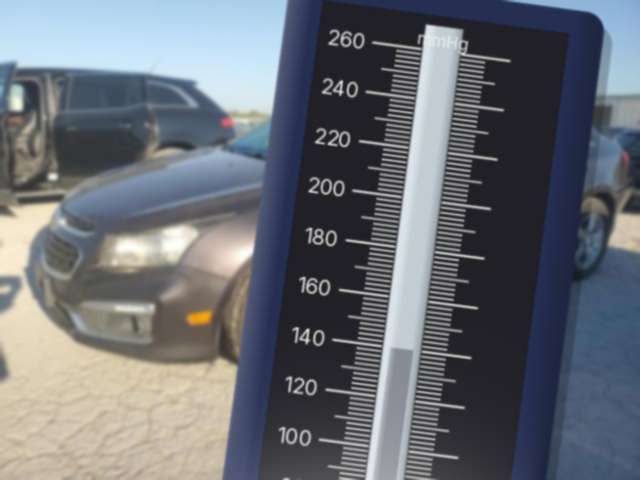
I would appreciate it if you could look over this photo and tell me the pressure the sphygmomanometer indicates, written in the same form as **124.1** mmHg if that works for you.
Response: **140** mmHg
